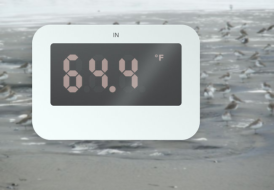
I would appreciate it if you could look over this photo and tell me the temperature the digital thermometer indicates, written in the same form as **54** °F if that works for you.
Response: **64.4** °F
